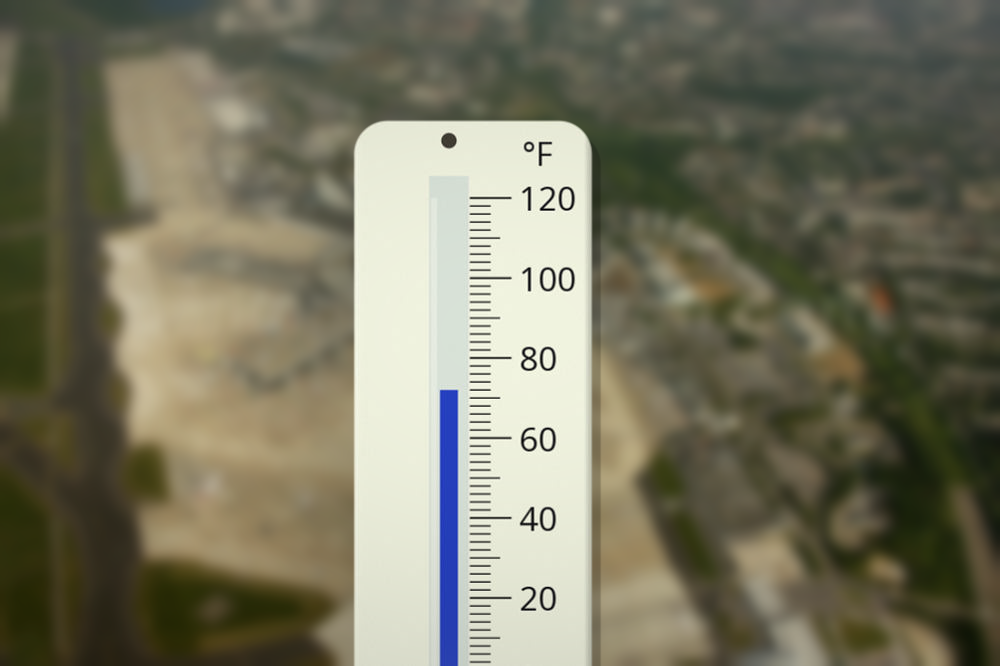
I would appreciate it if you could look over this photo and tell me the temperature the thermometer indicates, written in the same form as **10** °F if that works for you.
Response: **72** °F
